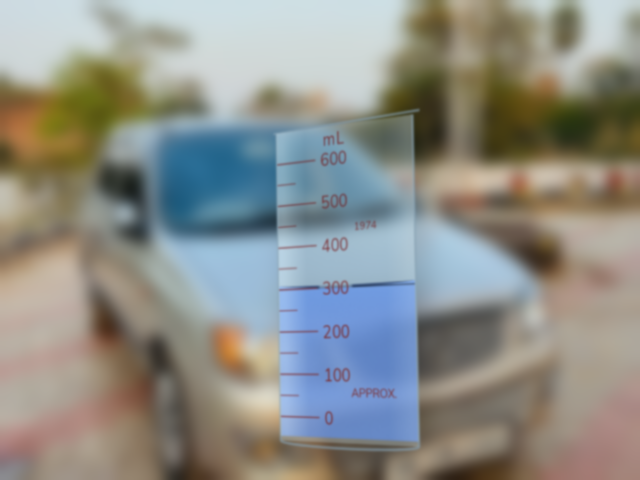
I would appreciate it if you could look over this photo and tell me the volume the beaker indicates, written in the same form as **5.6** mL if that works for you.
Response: **300** mL
